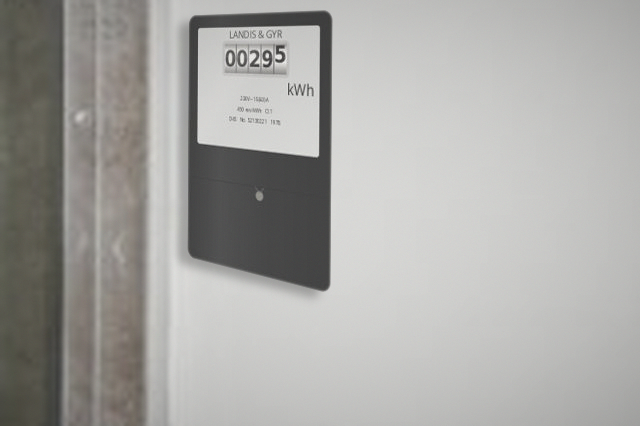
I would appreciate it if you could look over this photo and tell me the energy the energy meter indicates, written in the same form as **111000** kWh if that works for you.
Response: **295** kWh
